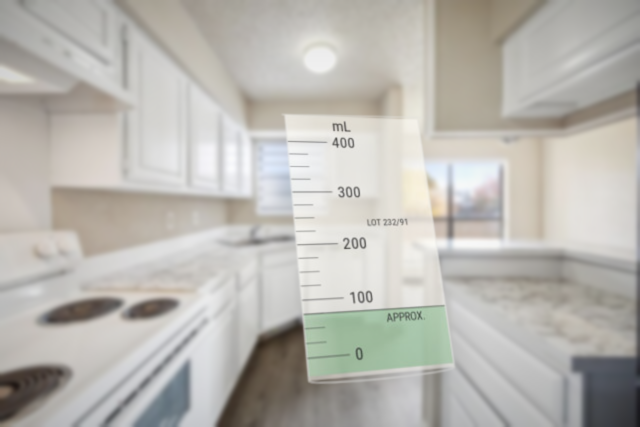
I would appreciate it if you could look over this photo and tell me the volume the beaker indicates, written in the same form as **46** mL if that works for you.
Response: **75** mL
